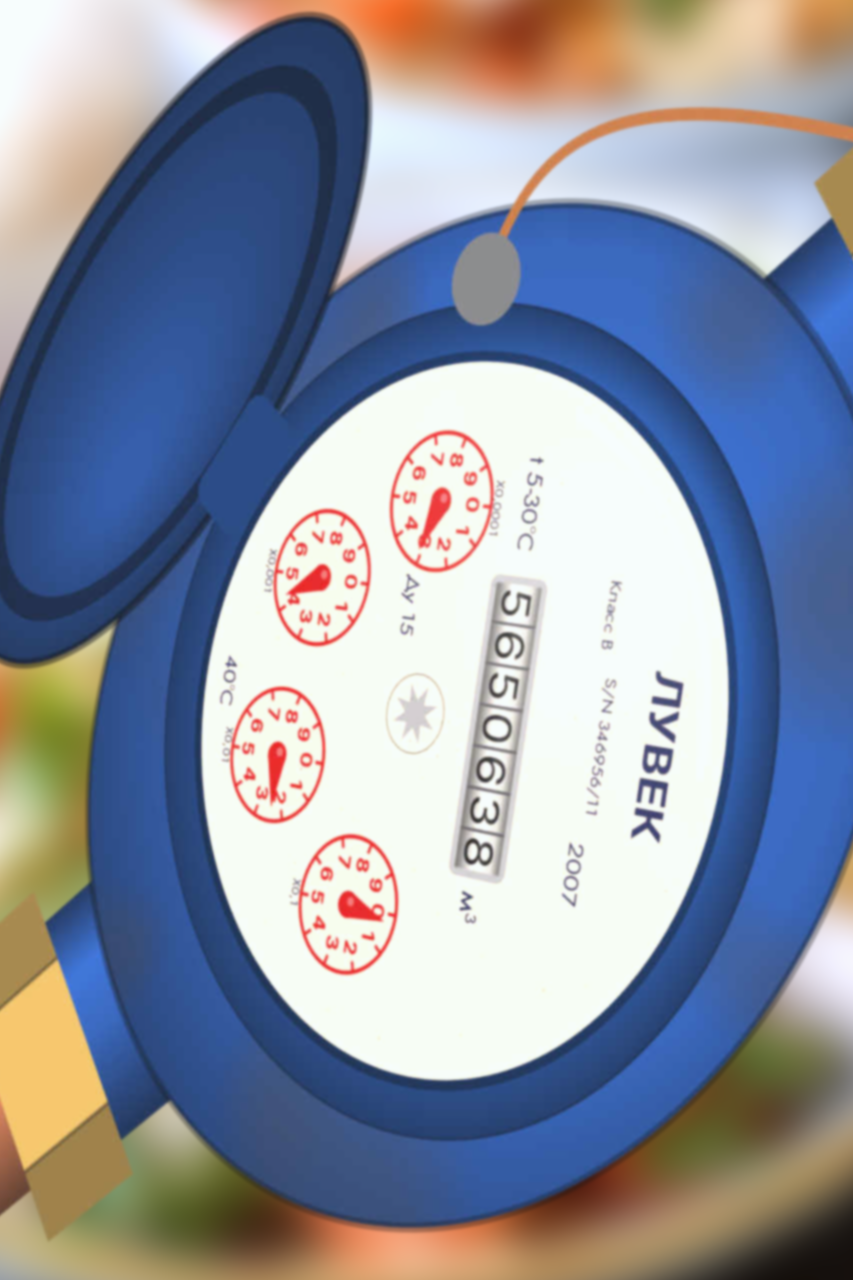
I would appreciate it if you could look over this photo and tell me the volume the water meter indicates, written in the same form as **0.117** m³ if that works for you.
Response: **5650638.0243** m³
